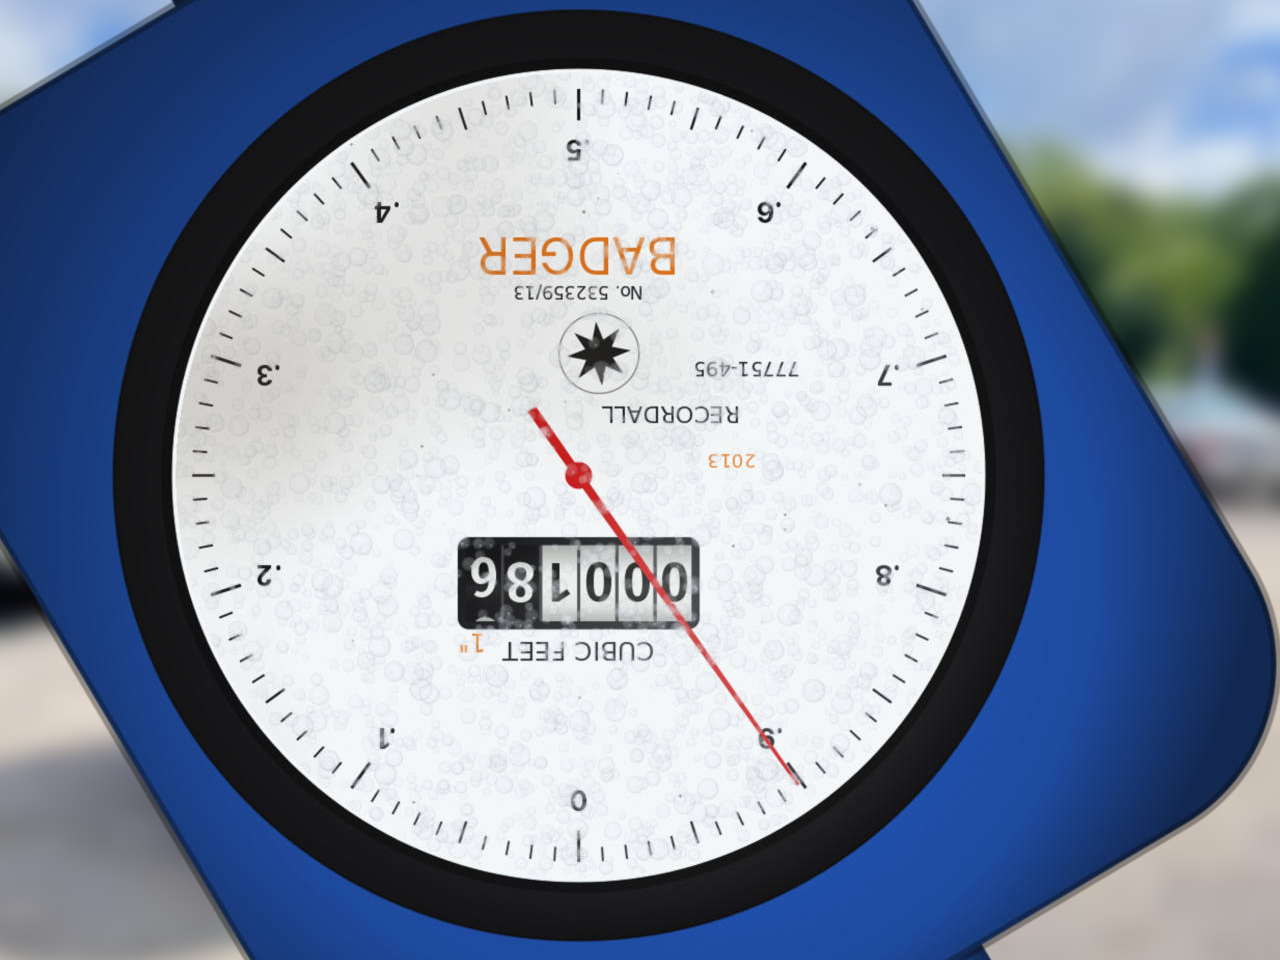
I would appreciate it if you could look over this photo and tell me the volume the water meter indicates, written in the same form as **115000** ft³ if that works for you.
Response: **185.90** ft³
